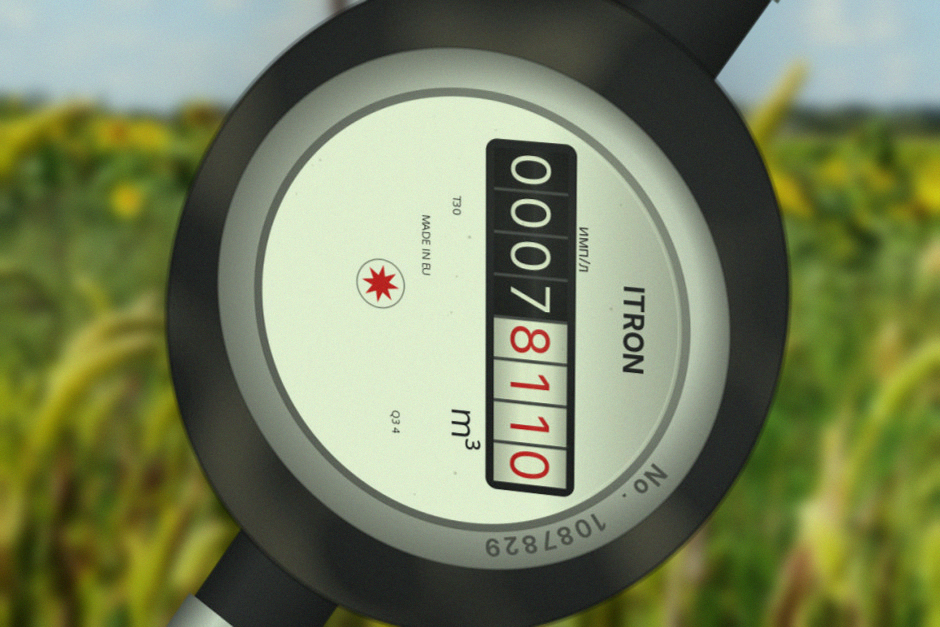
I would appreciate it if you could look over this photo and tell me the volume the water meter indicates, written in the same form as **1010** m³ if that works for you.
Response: **7.8110** m³
